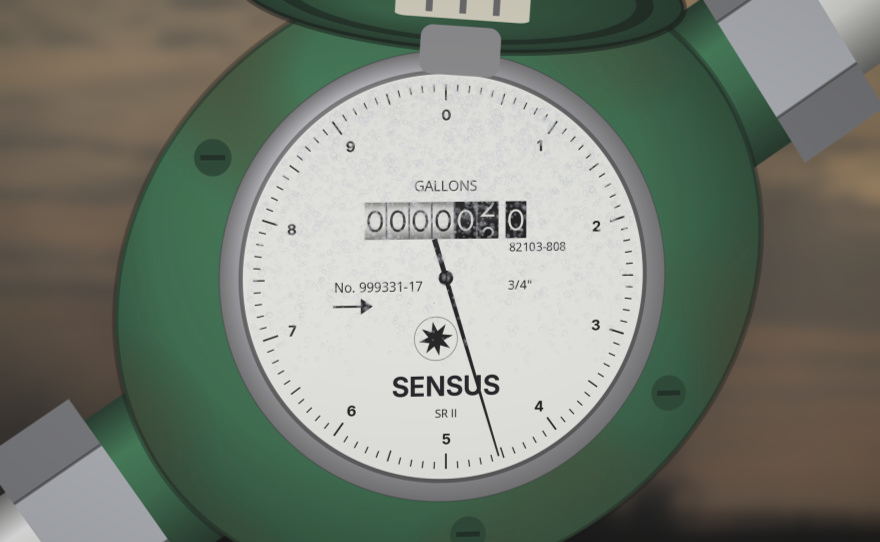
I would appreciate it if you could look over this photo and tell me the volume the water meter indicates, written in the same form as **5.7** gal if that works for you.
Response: **24.5** gal
